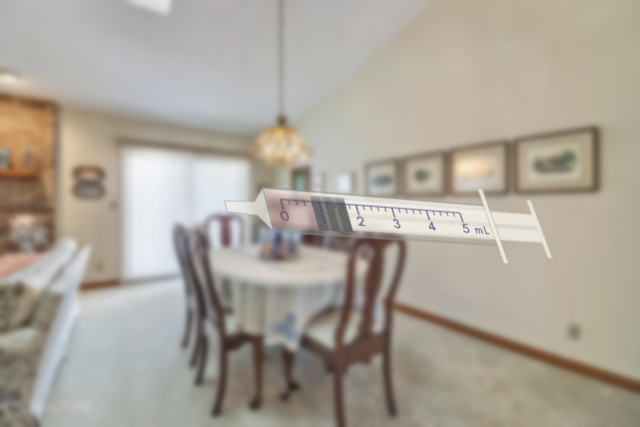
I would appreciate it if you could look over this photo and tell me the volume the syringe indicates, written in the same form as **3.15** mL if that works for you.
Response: **0.8** mL
